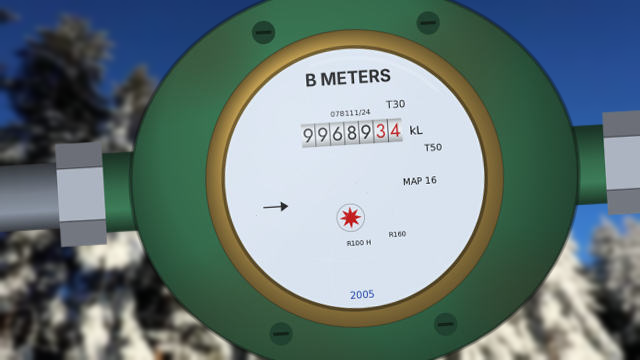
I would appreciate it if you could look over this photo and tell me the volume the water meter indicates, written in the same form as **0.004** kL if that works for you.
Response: **99689.34** kL
